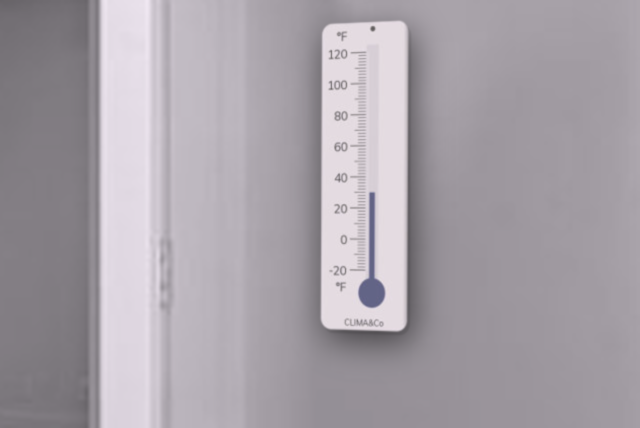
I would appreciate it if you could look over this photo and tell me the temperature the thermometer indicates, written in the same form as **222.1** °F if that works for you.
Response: **30** °F
